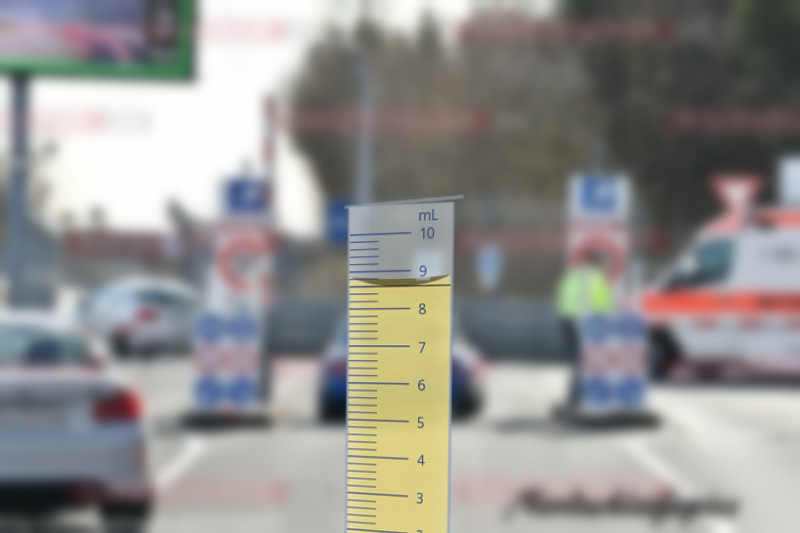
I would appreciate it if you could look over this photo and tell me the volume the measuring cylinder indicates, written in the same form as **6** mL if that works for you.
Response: **8.6** mL
